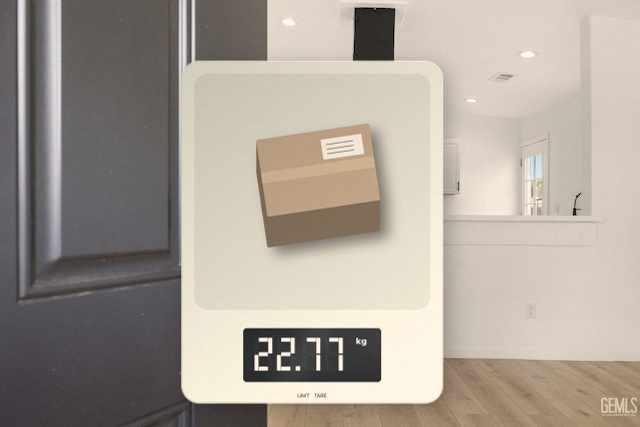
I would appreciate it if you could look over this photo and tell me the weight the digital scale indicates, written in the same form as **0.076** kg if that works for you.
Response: **22.77** kg
